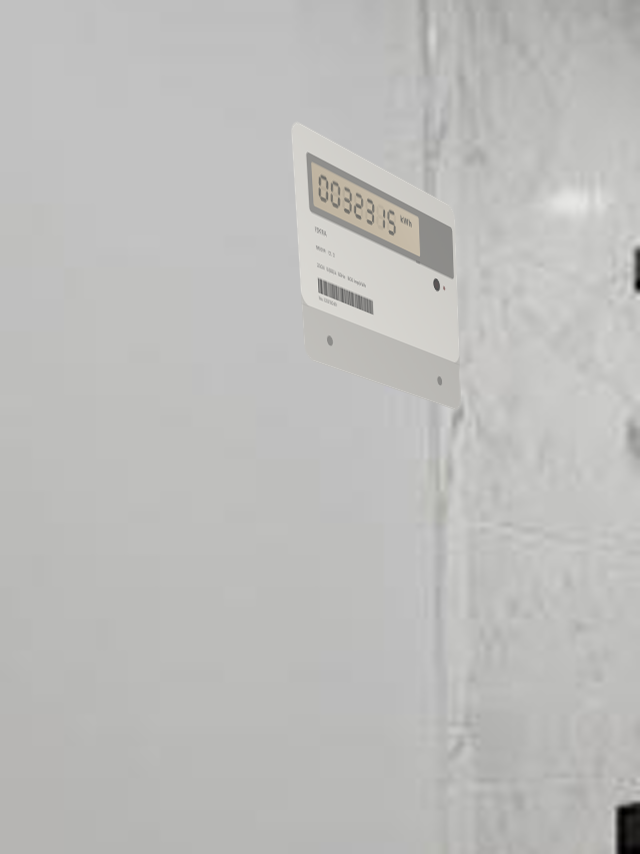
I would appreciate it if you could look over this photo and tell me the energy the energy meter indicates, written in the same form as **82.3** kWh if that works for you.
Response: **32315** kWh
